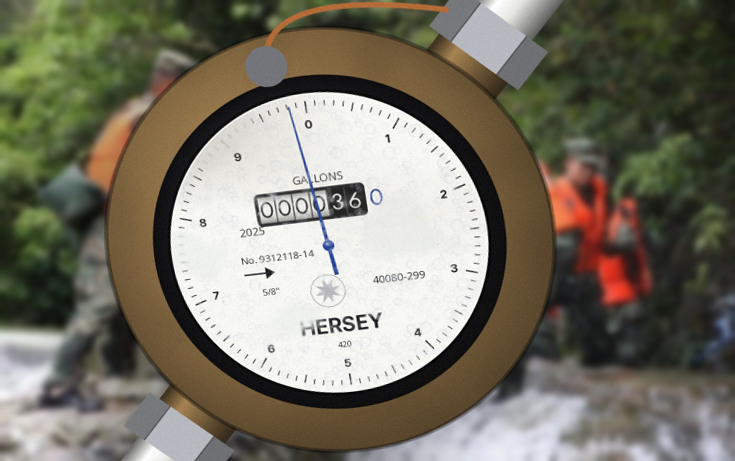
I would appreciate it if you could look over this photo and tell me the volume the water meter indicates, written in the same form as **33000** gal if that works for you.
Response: **359.8** gal
